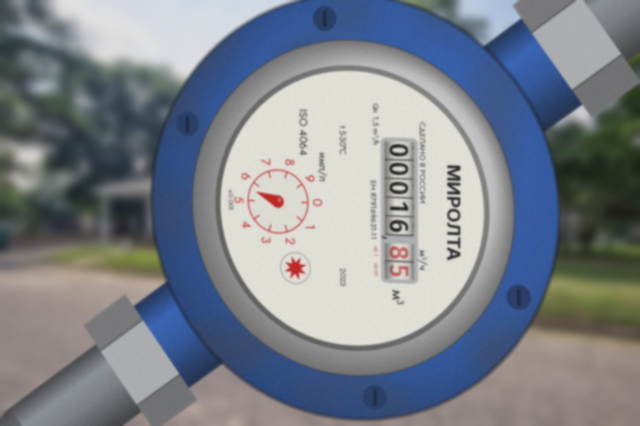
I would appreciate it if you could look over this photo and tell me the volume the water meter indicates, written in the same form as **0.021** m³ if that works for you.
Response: **16.855** m³
